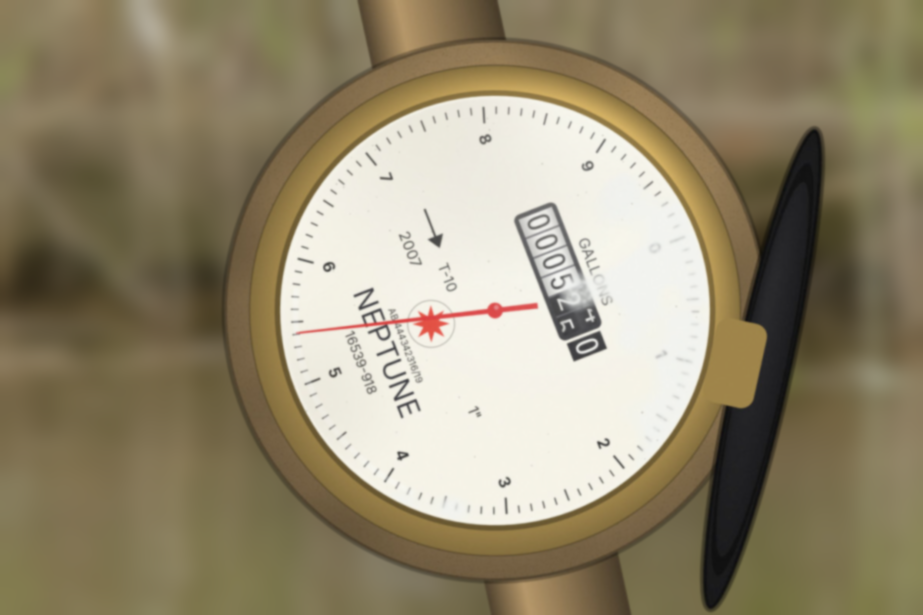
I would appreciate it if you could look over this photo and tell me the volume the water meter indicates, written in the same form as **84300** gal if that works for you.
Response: **5245.4** gal
